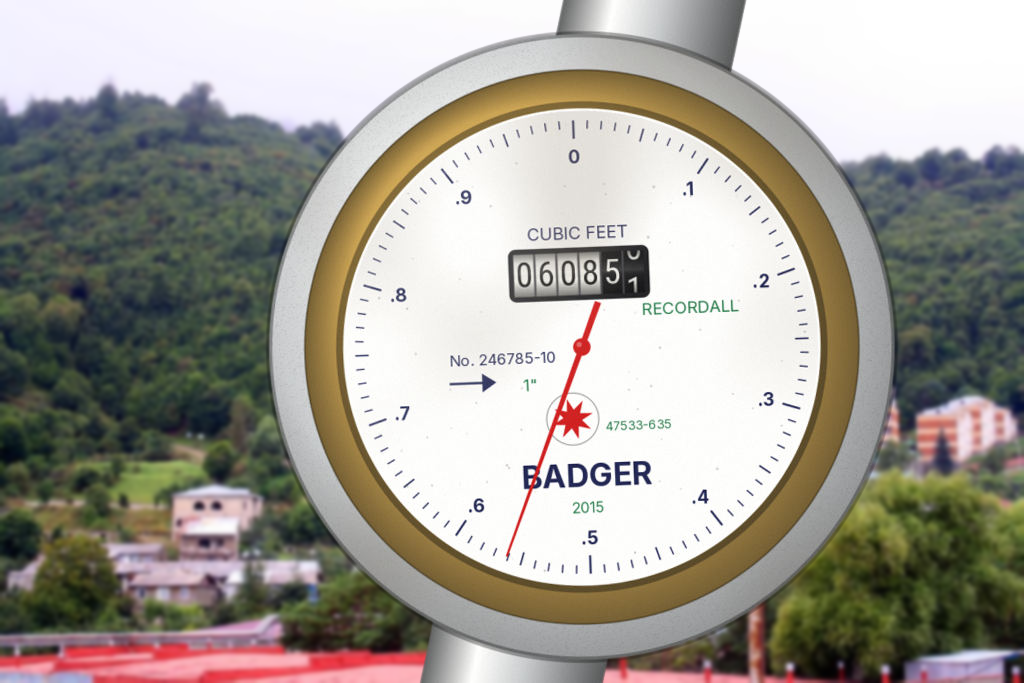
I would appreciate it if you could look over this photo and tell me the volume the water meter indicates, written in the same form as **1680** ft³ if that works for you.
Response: **60850.56** ft³
